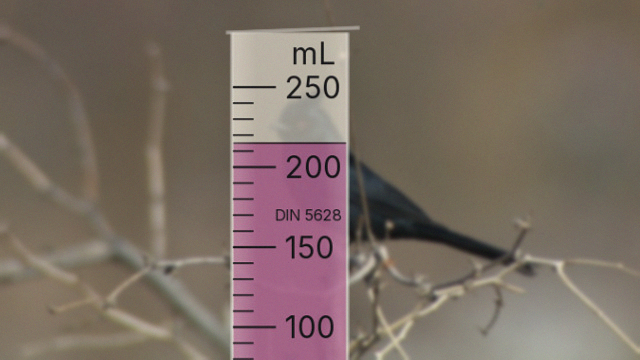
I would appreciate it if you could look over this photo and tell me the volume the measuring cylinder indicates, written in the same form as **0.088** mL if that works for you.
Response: **215** mL
